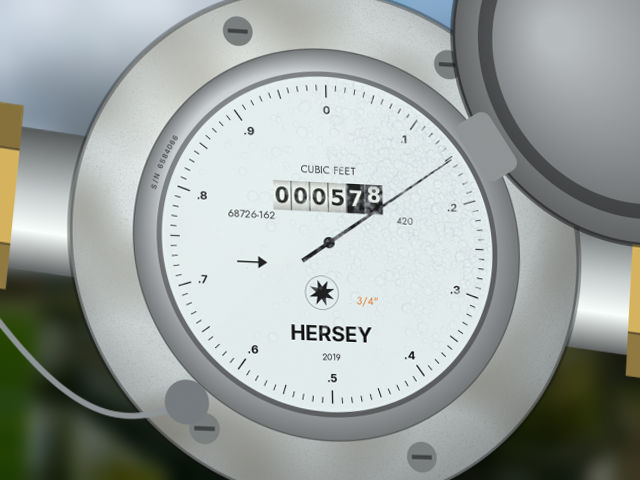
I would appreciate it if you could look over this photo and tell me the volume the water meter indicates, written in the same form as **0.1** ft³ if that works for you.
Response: **578.15** ft³
